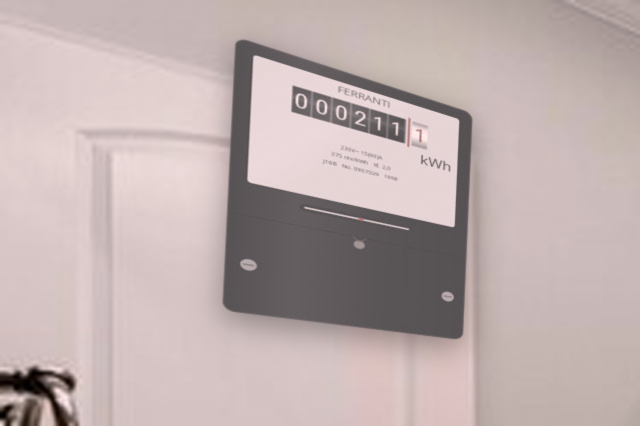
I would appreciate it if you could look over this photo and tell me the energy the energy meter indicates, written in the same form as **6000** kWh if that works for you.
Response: **211.1** kWh
